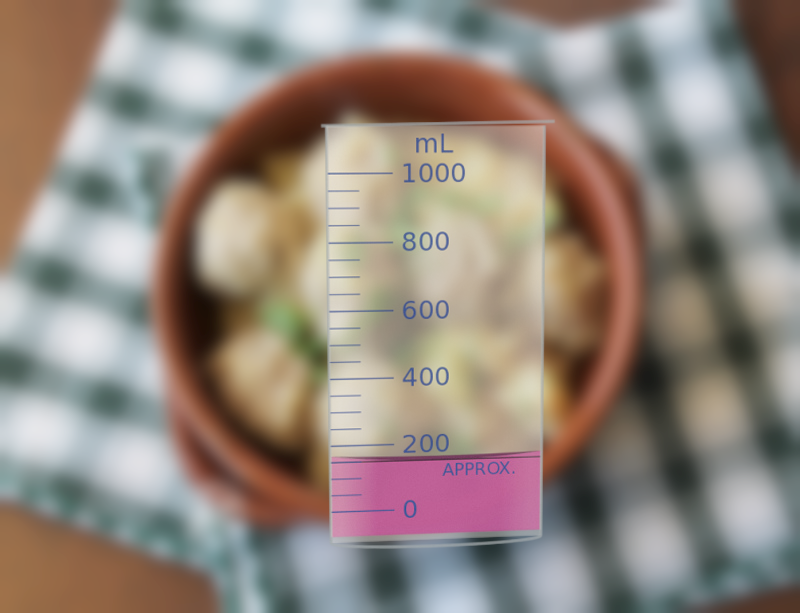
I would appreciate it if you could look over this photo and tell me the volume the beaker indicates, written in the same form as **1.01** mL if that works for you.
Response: **150** mL
